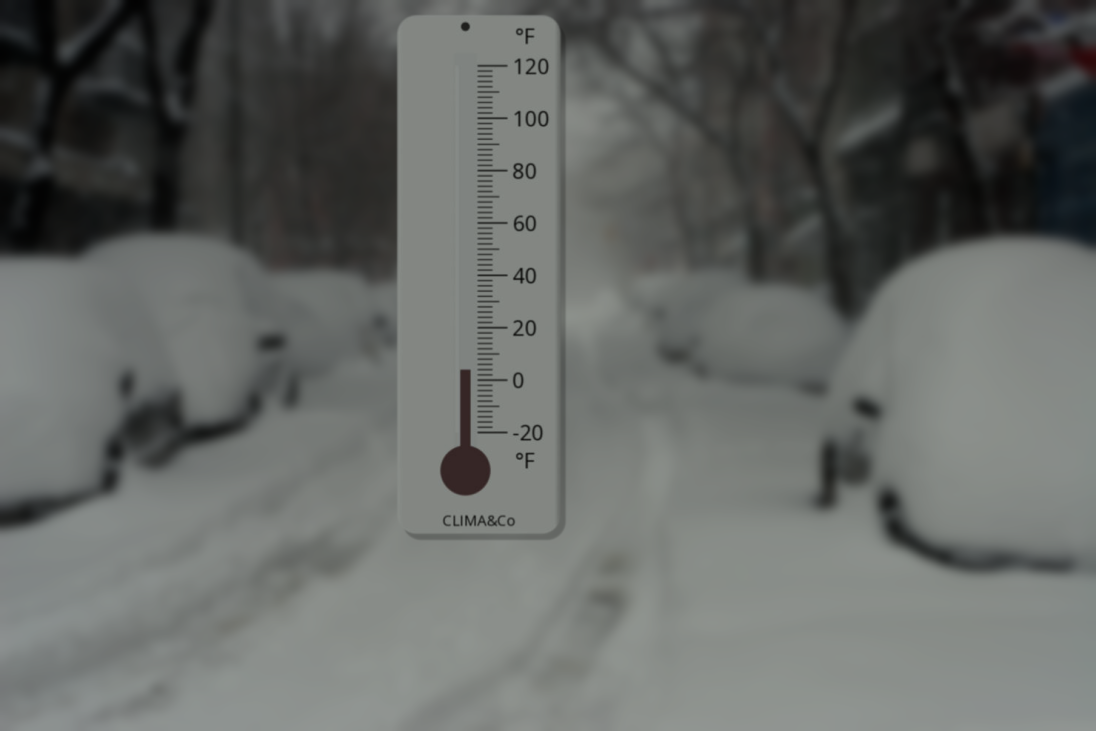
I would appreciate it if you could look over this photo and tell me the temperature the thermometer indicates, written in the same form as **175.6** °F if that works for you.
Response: **4** °F
